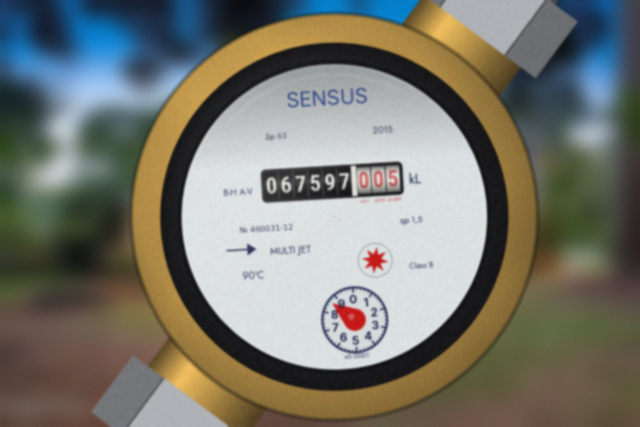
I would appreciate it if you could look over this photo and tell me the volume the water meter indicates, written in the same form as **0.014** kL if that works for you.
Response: **67597.0058** kL
